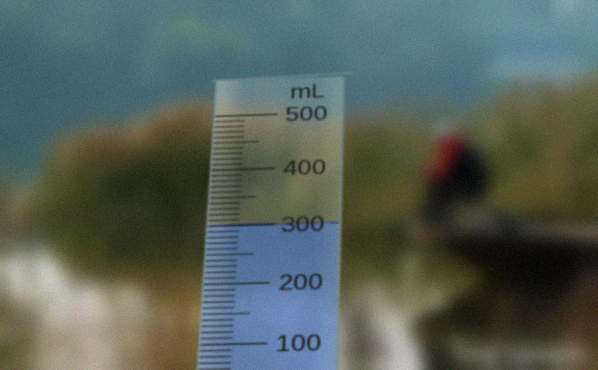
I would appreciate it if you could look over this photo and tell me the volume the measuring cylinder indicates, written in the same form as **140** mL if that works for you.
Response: **300** mL
